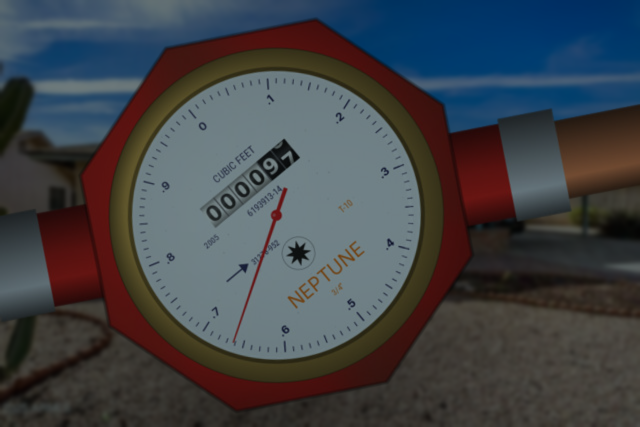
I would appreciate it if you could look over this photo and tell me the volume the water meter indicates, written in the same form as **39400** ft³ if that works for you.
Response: **96.66** ft³
